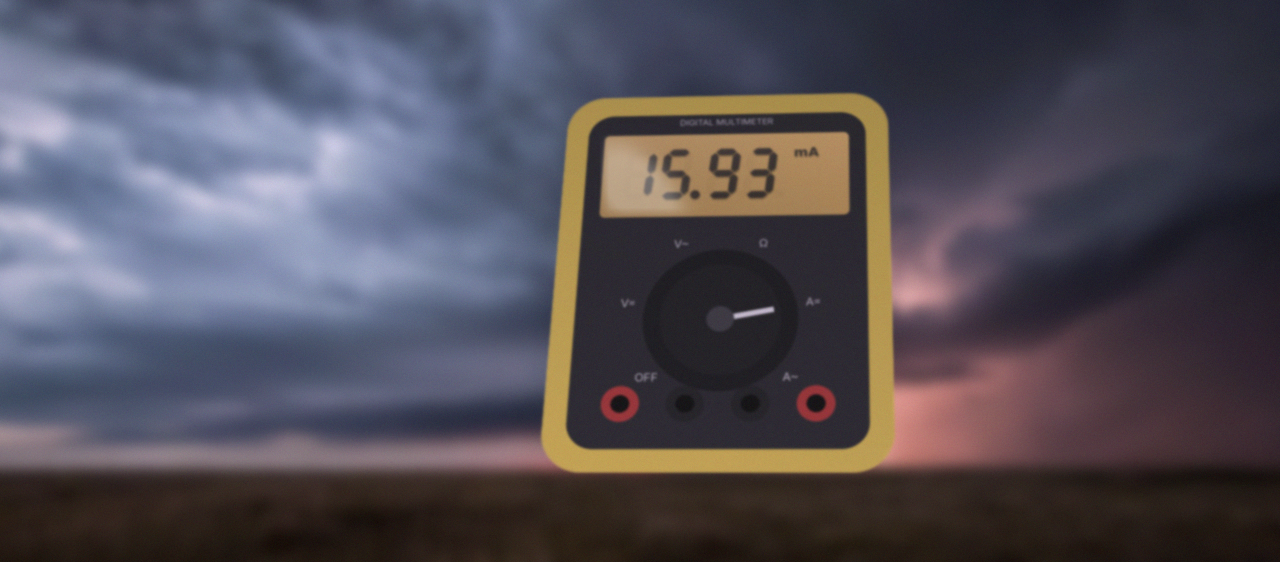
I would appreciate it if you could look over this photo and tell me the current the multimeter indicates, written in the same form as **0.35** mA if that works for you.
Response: **15.93** mA
